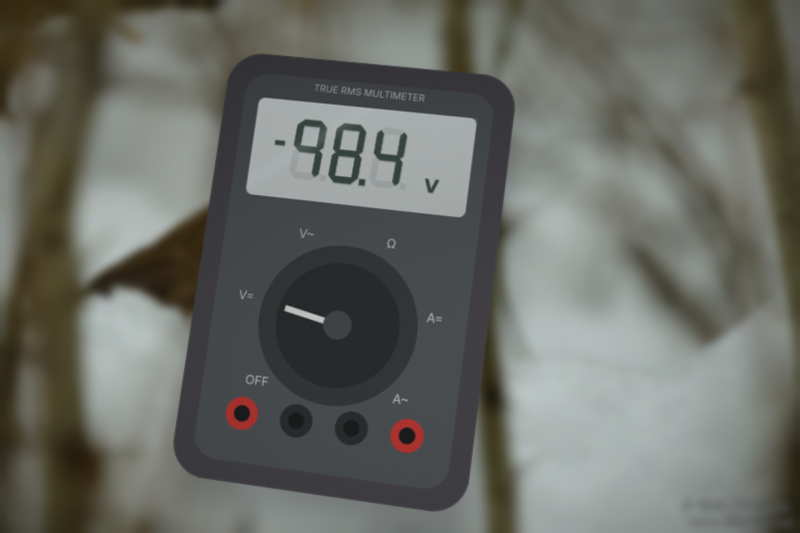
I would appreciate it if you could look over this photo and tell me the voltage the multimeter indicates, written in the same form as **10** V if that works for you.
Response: **-98.4** V
